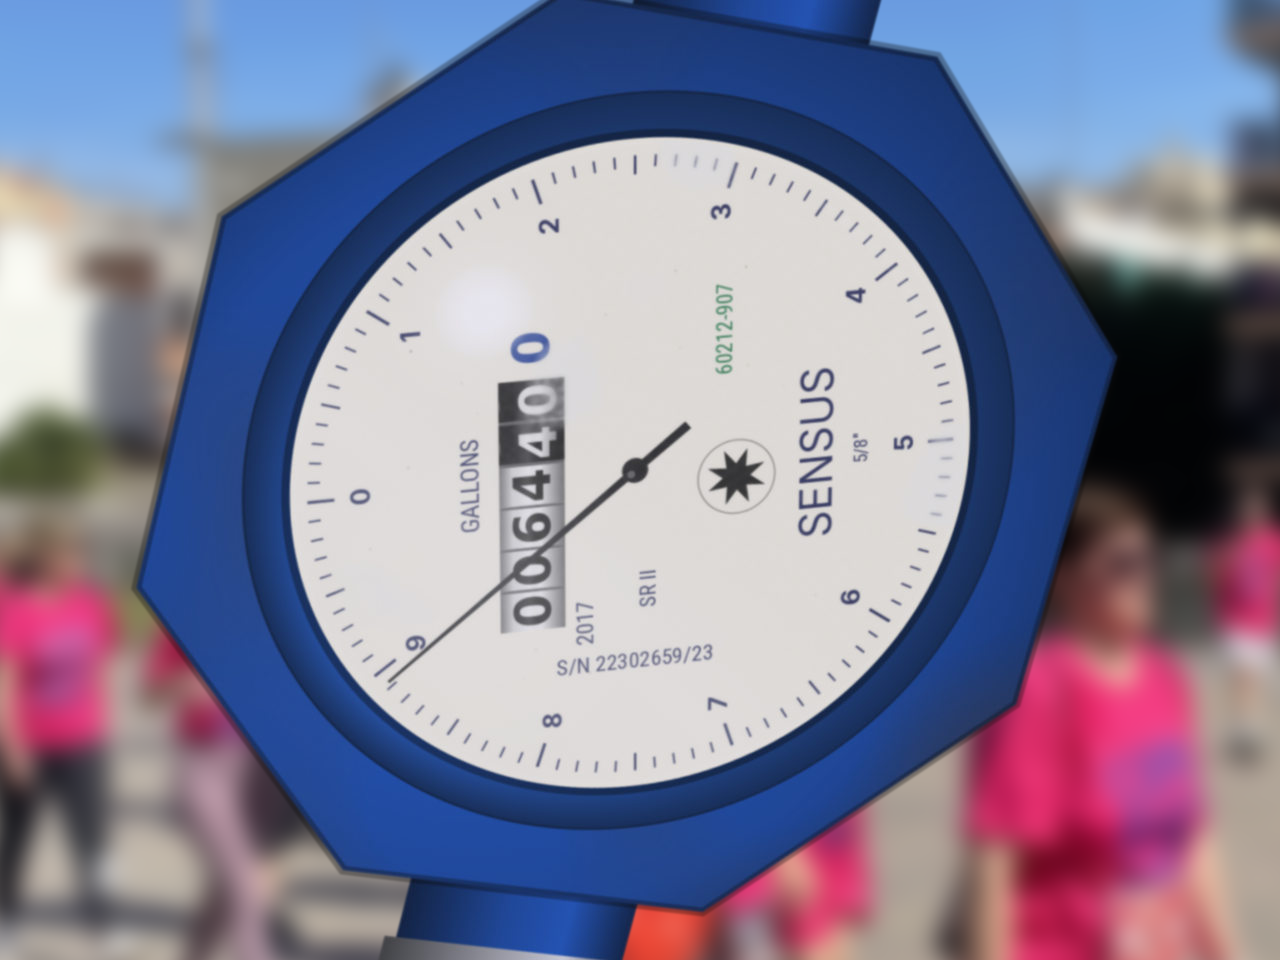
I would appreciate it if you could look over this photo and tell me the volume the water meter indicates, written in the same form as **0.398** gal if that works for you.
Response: **64398.9** gal
